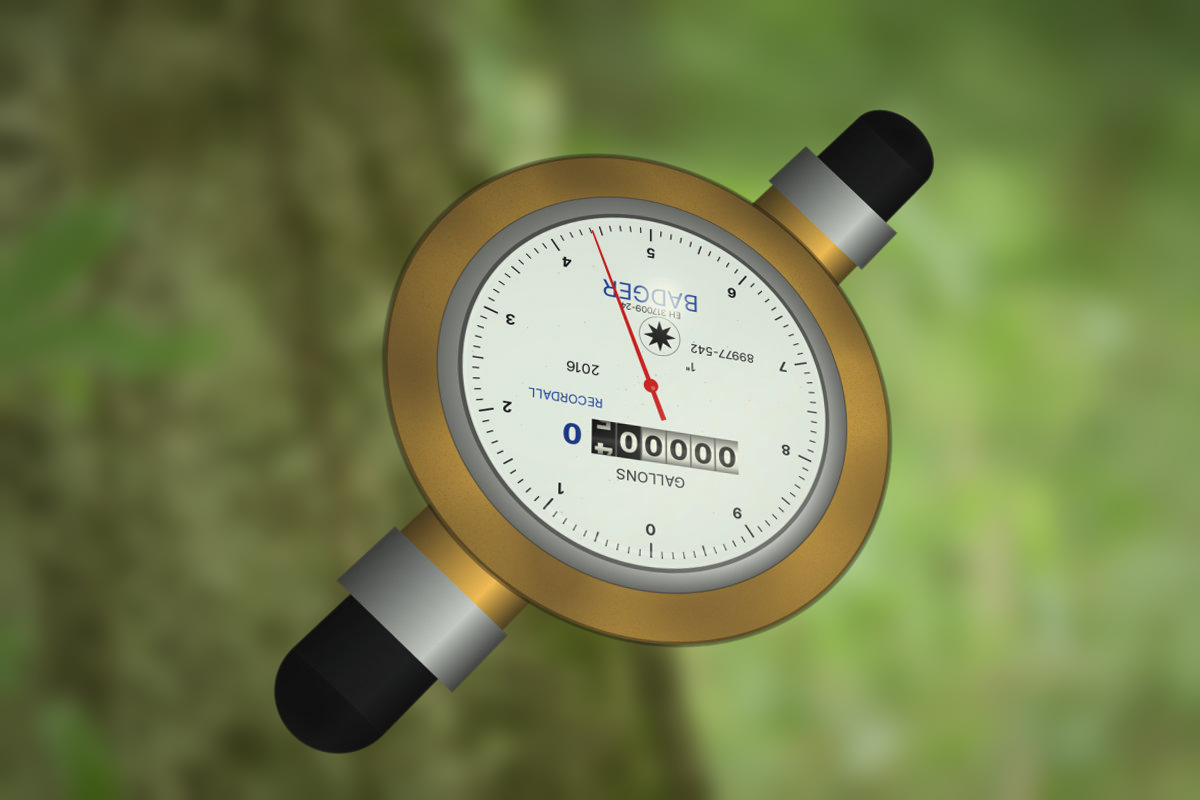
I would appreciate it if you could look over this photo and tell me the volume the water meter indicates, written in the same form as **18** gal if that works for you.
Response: **44.4** gal
